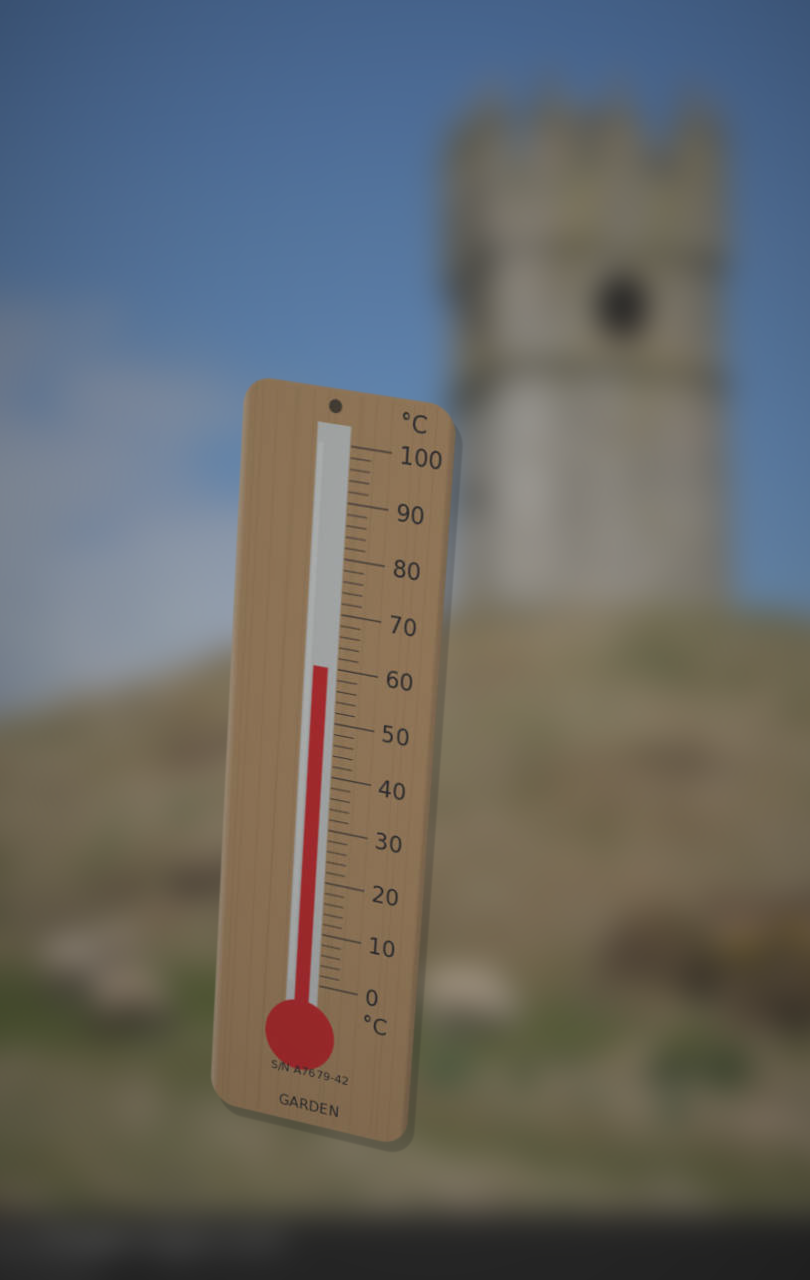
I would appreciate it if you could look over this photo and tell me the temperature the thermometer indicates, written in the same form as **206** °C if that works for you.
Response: **60** °C
